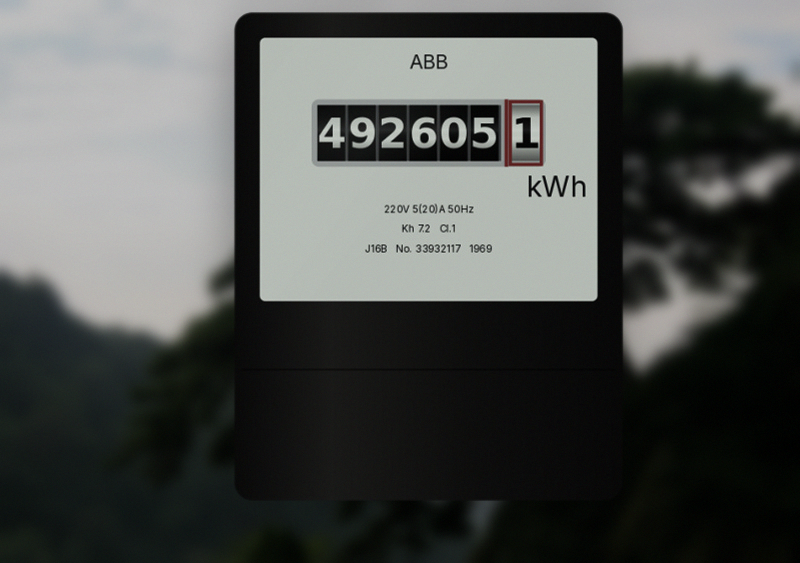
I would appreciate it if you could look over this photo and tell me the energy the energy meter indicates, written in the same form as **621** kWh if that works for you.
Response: **492605.1** kWh
